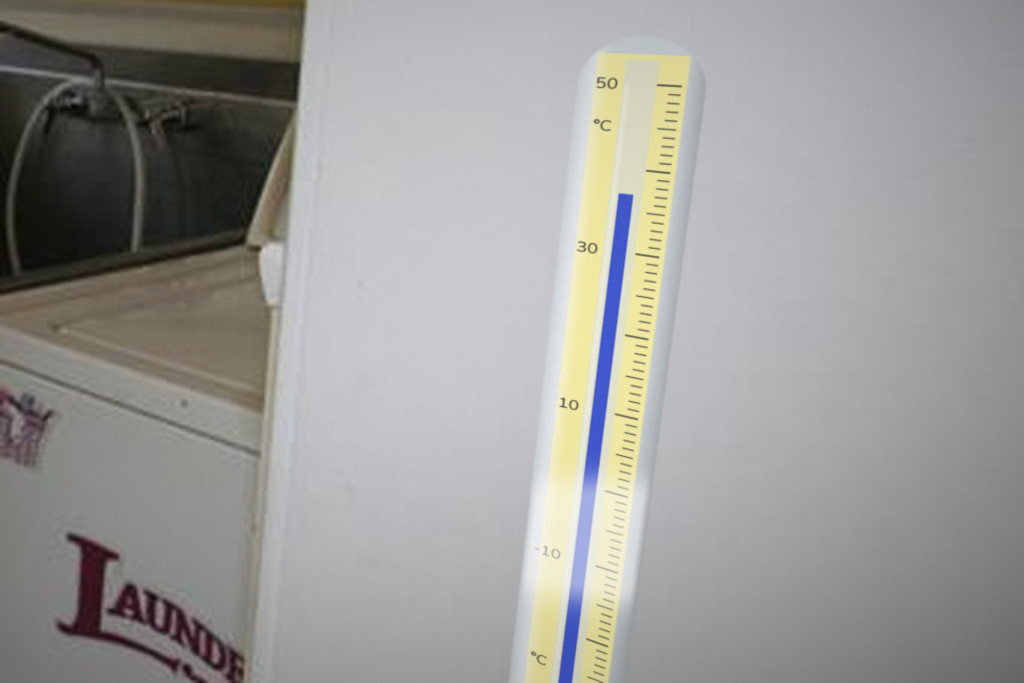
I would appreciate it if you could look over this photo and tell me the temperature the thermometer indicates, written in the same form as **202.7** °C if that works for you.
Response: **37** °C
